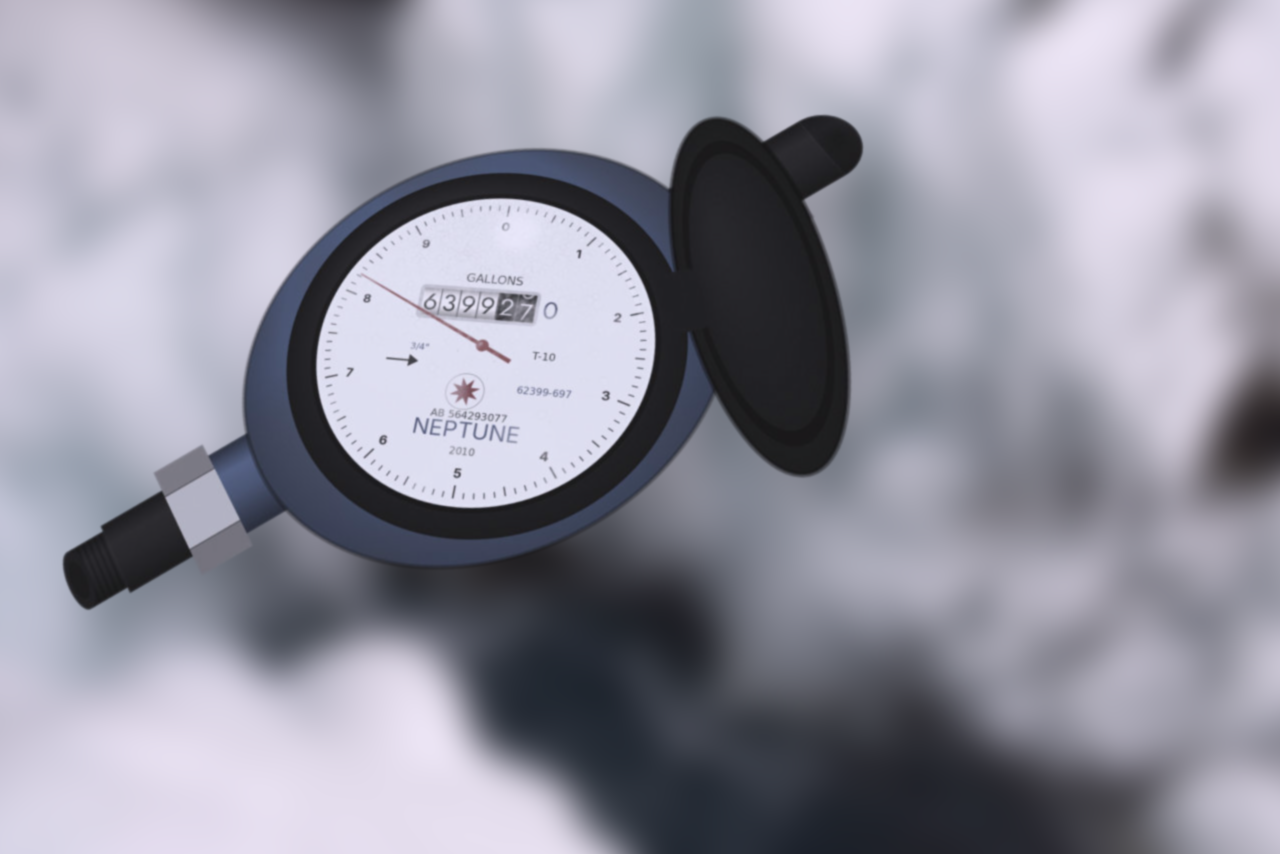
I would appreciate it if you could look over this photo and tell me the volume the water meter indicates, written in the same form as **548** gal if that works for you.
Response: **6399268.2** gal
